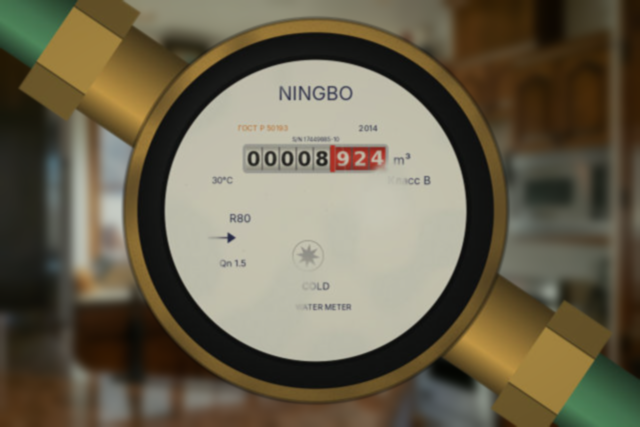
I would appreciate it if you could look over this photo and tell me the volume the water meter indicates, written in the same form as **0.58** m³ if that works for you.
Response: **8.924** m³
